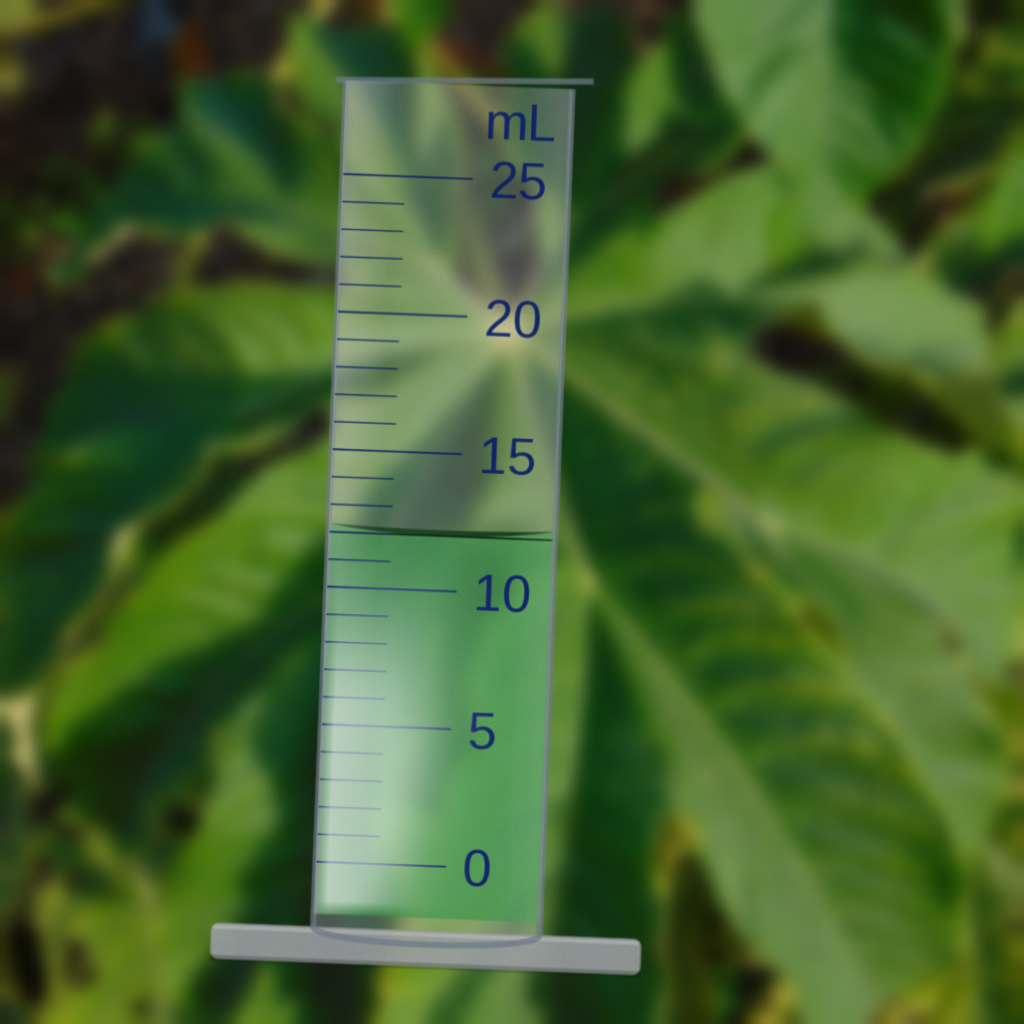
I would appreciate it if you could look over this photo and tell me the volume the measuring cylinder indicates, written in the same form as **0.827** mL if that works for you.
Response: **12** mL
